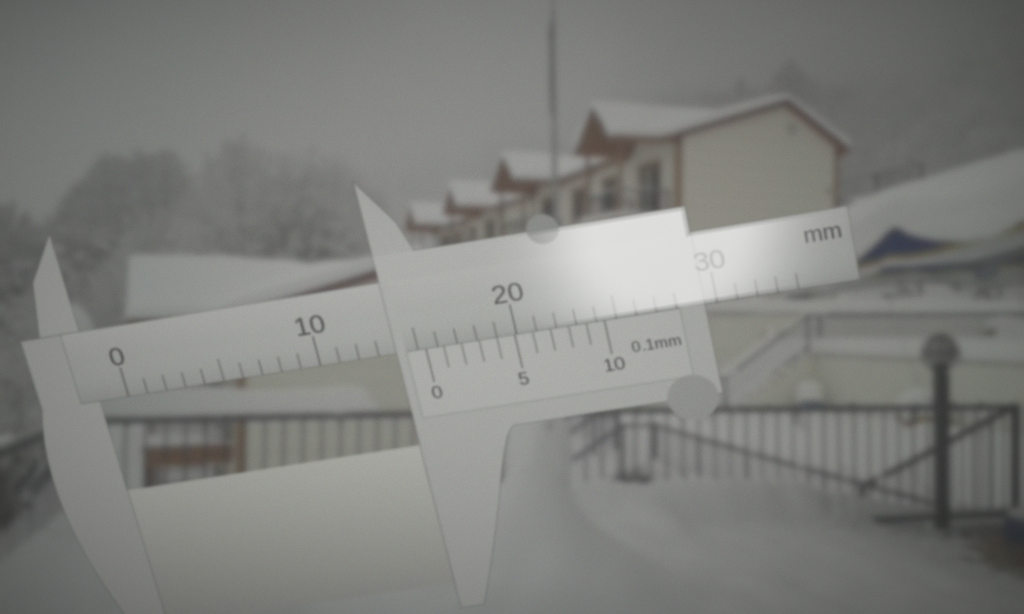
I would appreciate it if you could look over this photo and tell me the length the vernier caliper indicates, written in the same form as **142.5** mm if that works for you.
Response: **15.4** mm
